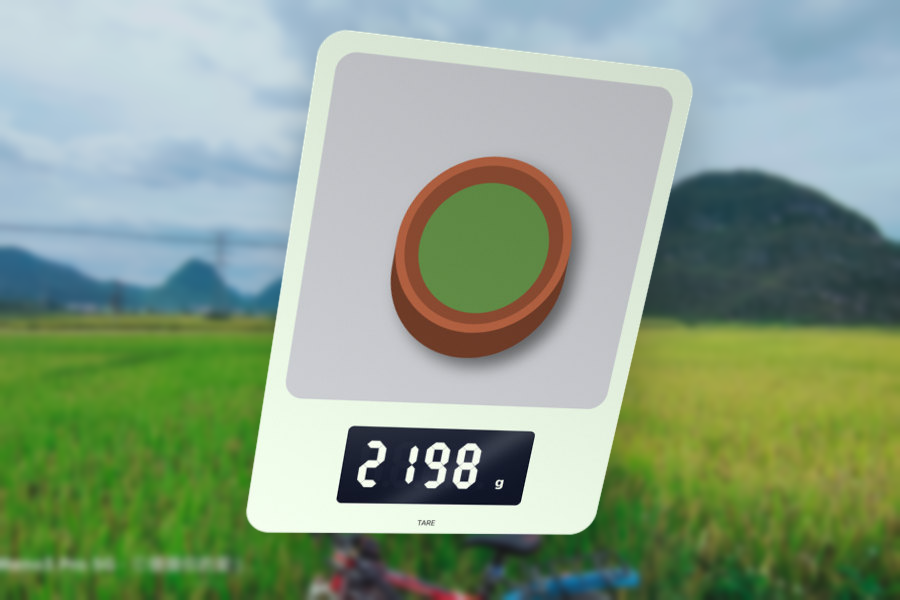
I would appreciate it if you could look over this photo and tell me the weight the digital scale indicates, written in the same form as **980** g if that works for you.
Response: **2198** g
